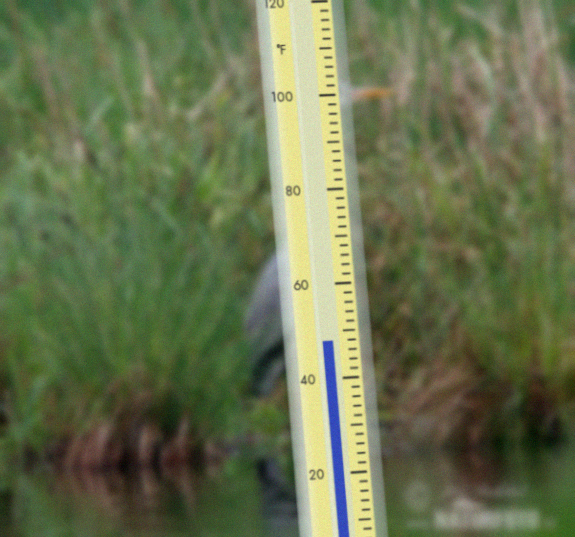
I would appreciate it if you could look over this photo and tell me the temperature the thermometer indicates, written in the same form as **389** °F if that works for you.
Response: **48** °F
